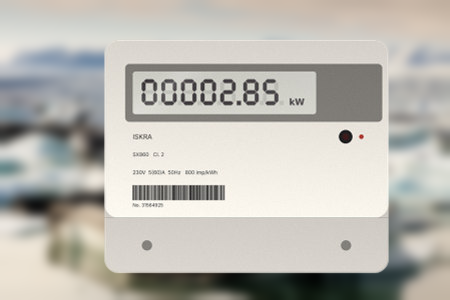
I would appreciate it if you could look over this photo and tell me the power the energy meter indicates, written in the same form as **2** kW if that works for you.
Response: **2.85** kW
